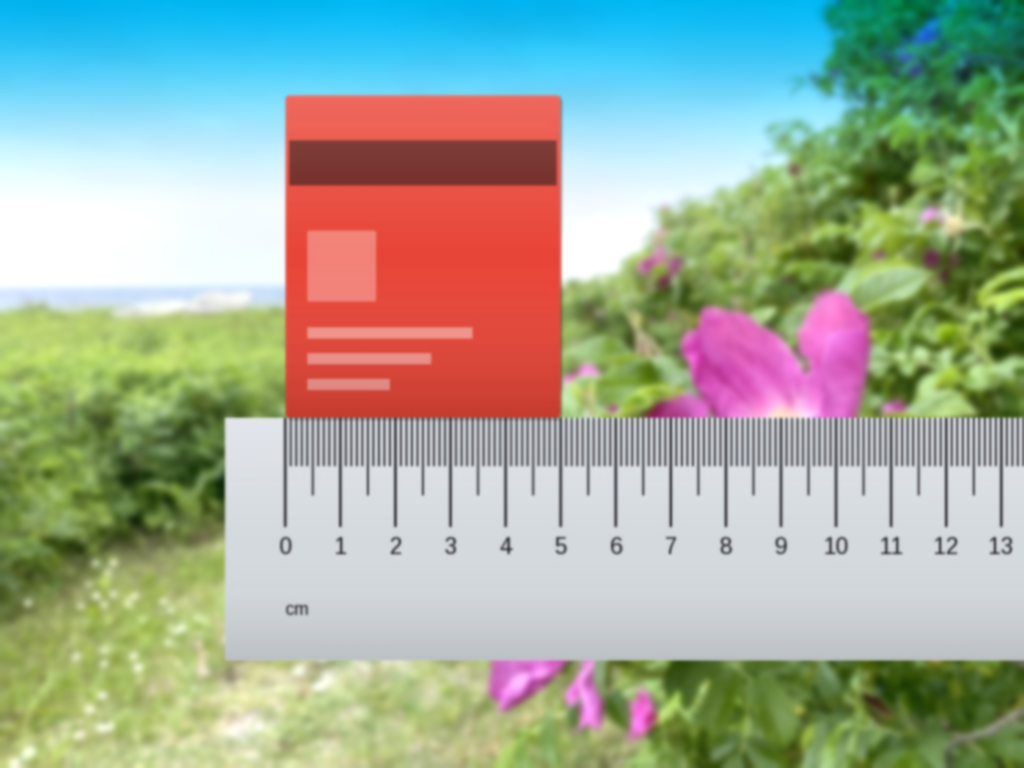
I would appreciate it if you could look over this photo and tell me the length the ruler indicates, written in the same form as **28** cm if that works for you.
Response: **5** cm
